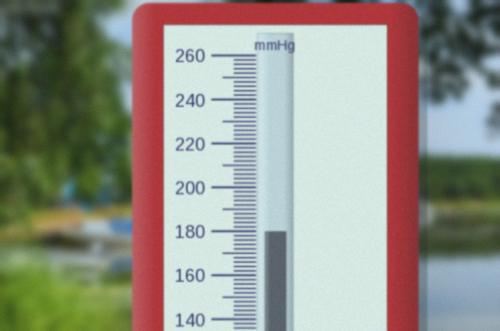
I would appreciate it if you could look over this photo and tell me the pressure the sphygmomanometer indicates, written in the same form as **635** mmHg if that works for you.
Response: **180** mmHg
